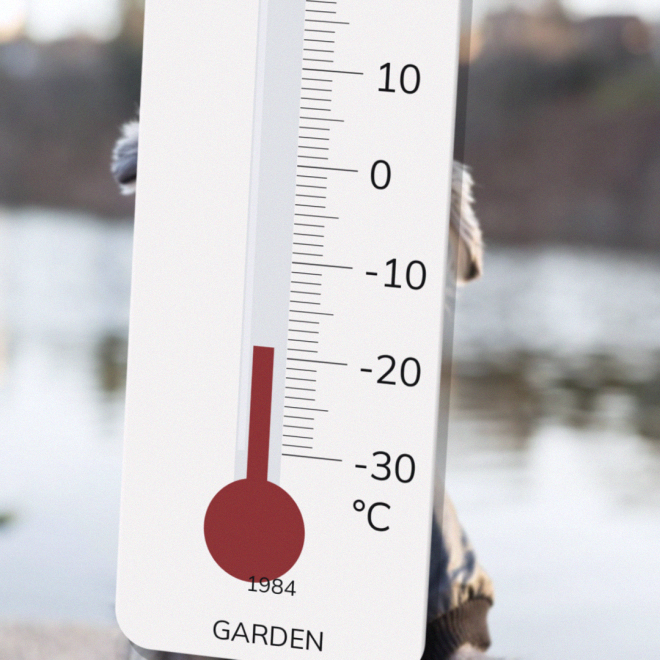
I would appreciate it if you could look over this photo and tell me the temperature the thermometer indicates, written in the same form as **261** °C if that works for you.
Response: **-19** °C
